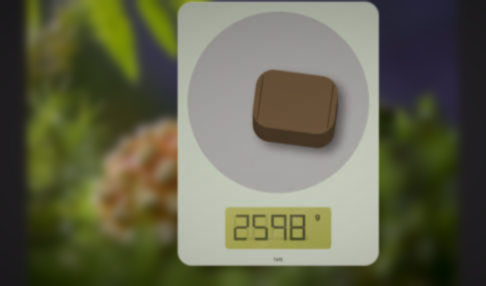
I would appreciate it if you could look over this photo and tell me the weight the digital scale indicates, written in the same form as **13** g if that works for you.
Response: **2598** g
